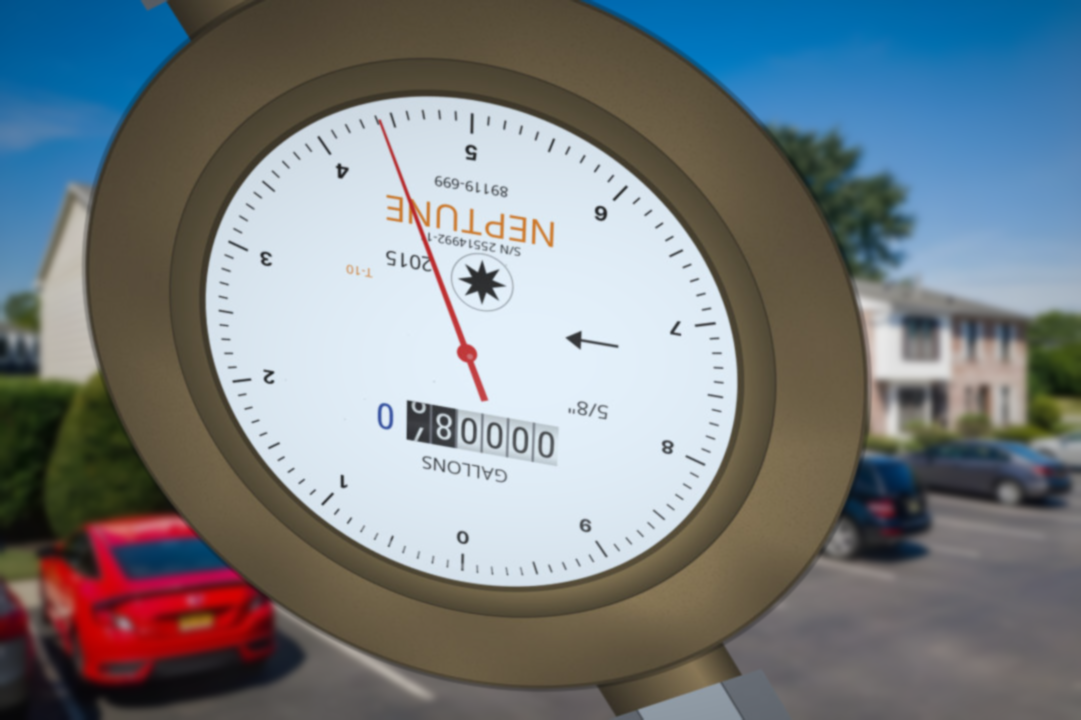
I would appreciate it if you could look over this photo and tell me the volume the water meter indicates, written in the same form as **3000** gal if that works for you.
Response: **874.4** gal
